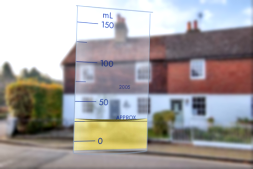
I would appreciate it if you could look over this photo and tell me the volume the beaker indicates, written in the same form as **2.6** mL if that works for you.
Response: **25** mL
